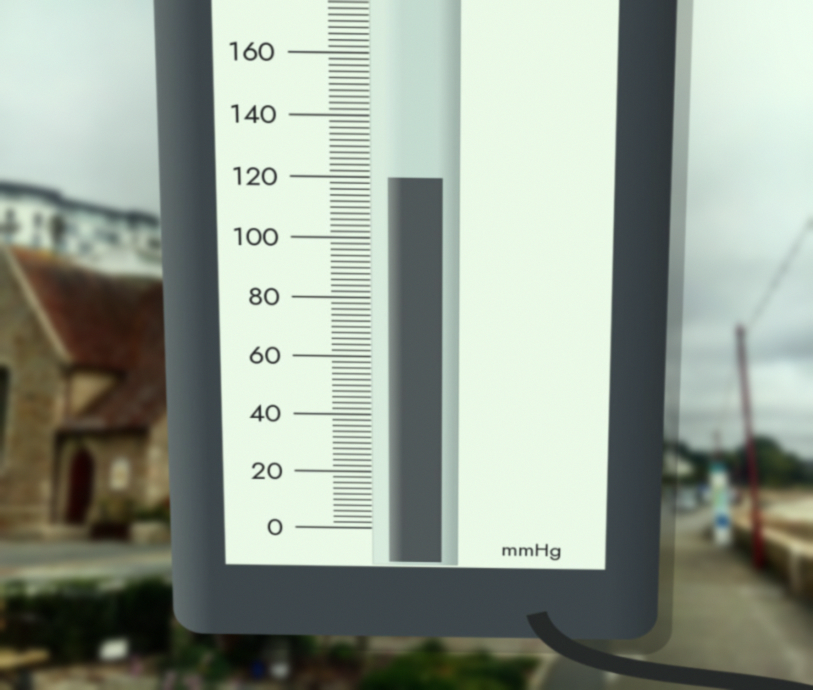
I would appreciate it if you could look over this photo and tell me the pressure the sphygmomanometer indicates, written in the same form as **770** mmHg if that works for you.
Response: **120** mmHg
